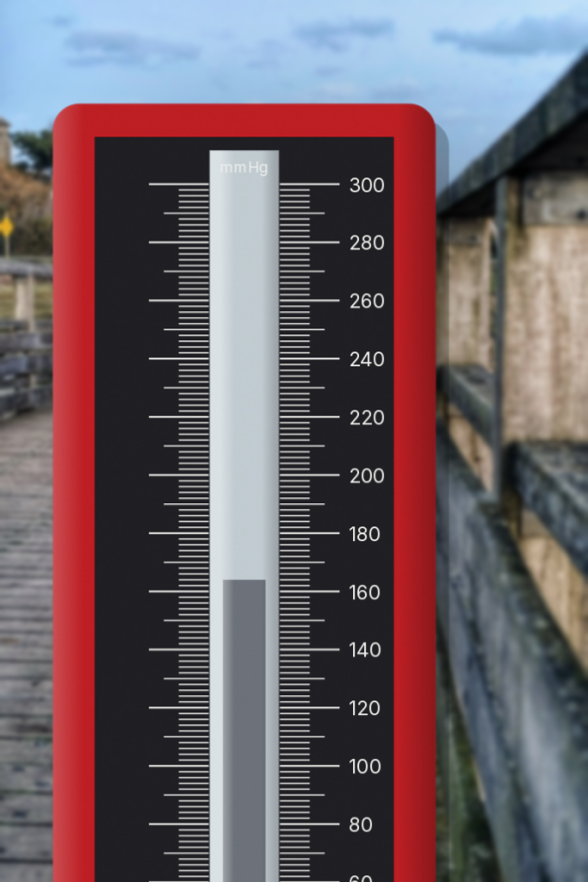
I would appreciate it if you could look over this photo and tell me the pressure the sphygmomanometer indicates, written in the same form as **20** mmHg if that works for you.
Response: **164** mmHg
